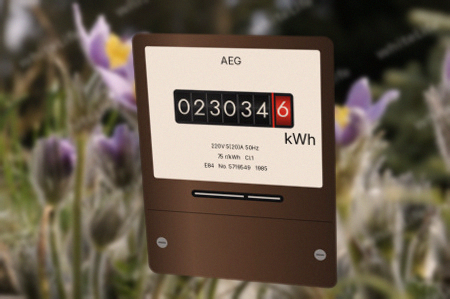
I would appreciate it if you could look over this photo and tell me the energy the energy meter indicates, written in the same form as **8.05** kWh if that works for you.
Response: **23034.6** kWh
